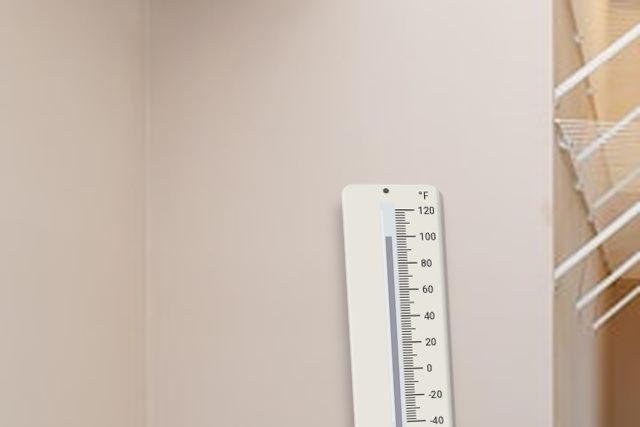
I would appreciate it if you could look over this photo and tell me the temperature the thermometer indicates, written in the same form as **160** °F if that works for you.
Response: **100** °F
